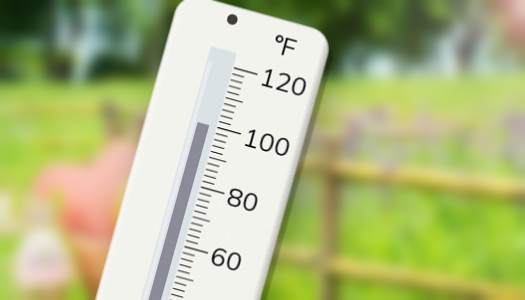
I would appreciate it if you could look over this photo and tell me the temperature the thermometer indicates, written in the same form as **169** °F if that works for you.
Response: **100** °F
